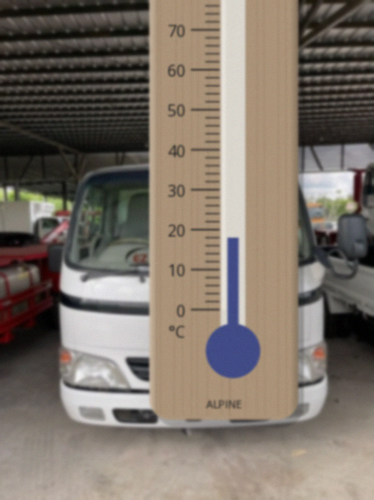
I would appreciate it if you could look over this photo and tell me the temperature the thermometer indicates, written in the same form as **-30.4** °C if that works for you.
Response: **18** °C
